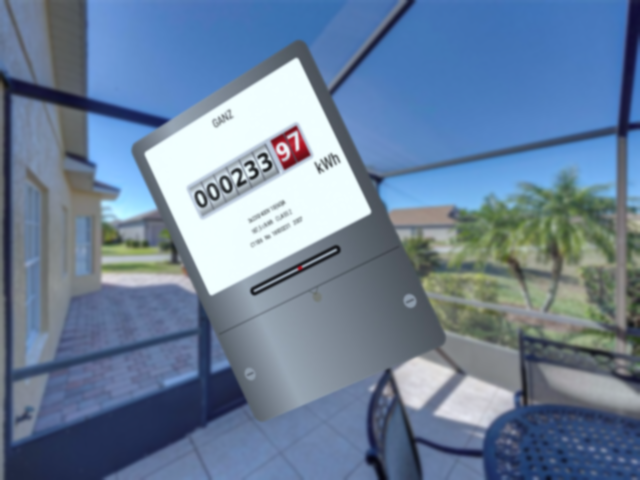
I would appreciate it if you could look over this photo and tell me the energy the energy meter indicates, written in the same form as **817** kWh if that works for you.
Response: **233.97** kWh
